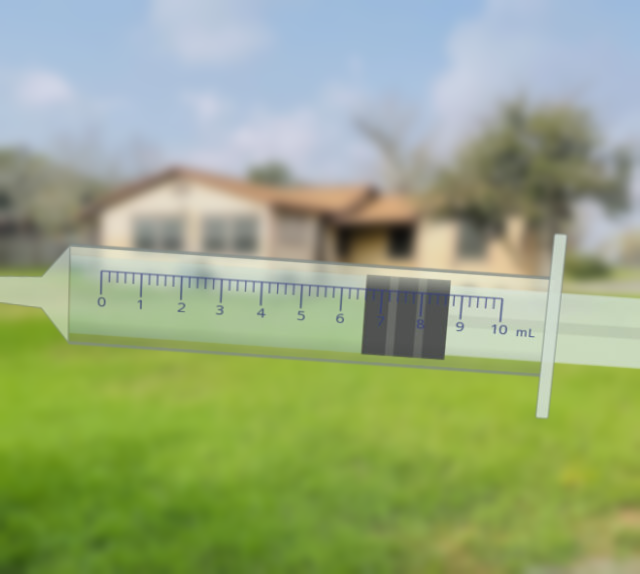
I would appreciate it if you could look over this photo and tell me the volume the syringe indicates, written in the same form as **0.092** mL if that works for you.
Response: **6.6** mL
